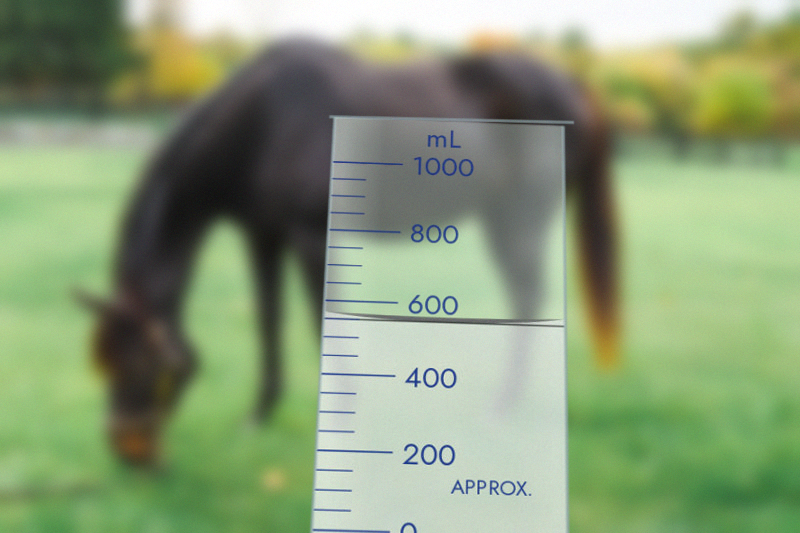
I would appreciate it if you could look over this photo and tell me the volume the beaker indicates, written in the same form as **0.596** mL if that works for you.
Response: **550** mL
